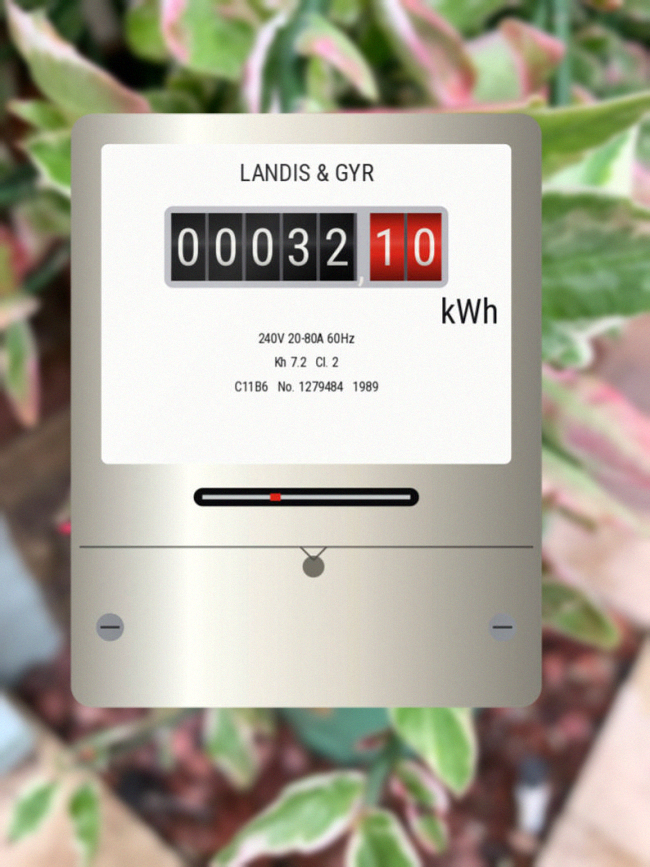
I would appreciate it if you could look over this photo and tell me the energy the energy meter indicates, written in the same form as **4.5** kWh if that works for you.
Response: **32.10** kWh
